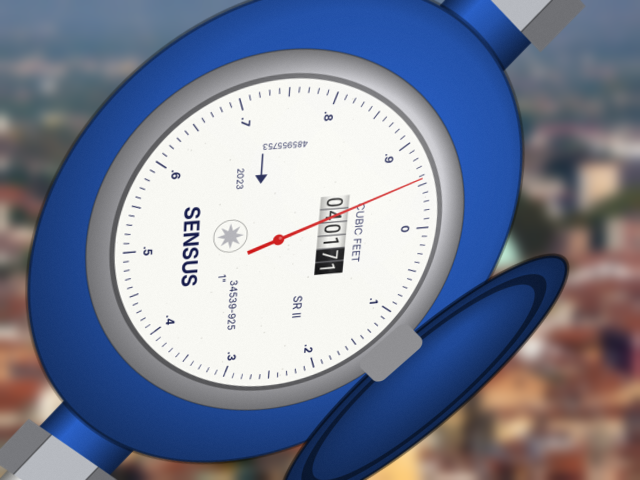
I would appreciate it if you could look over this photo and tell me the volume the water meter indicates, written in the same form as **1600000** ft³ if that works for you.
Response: **40170.94** ft³
